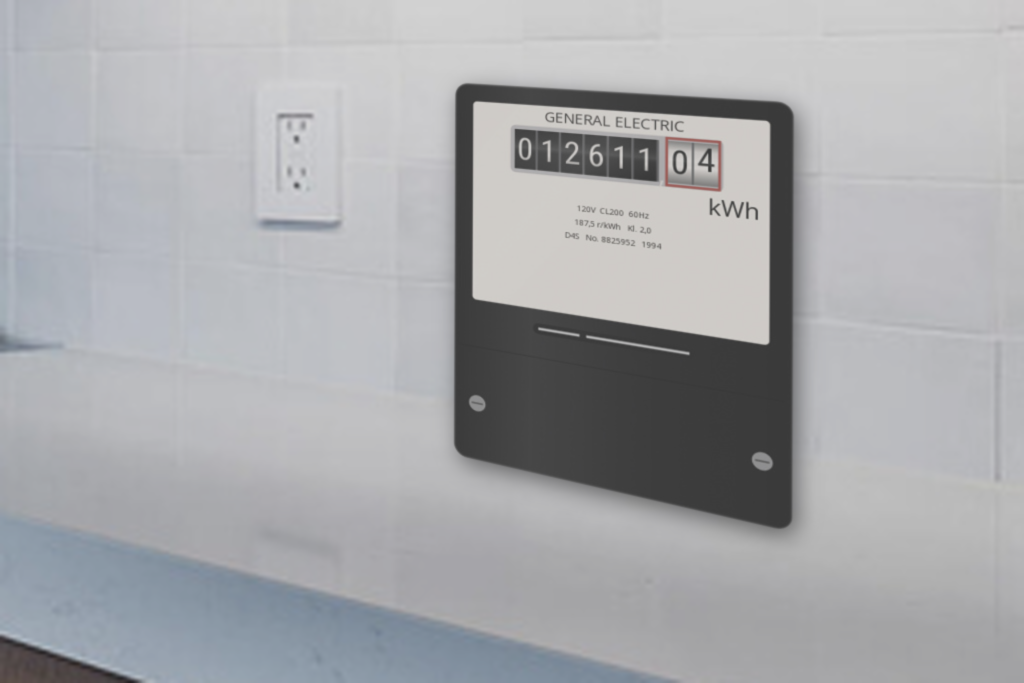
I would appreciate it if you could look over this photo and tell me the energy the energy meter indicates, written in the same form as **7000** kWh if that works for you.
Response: **12611.04** kWh
